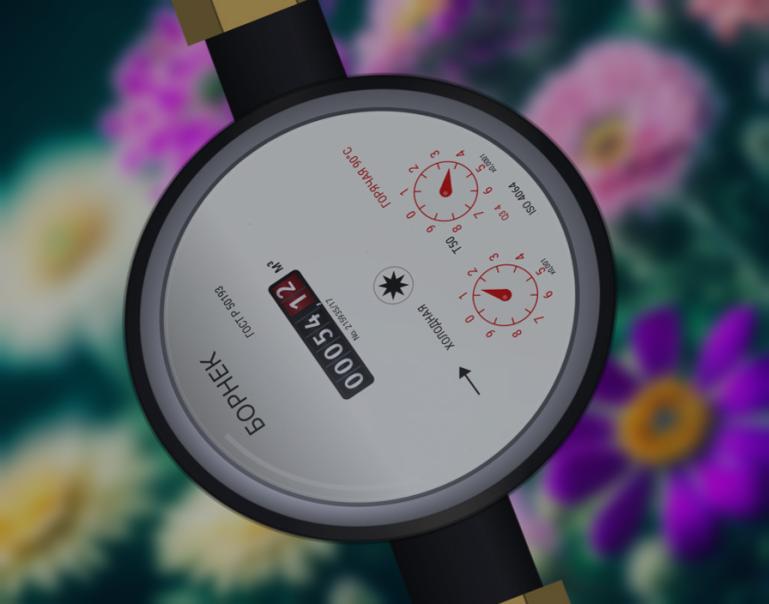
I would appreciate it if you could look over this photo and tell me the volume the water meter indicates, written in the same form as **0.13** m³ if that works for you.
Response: **54.1213** m³
